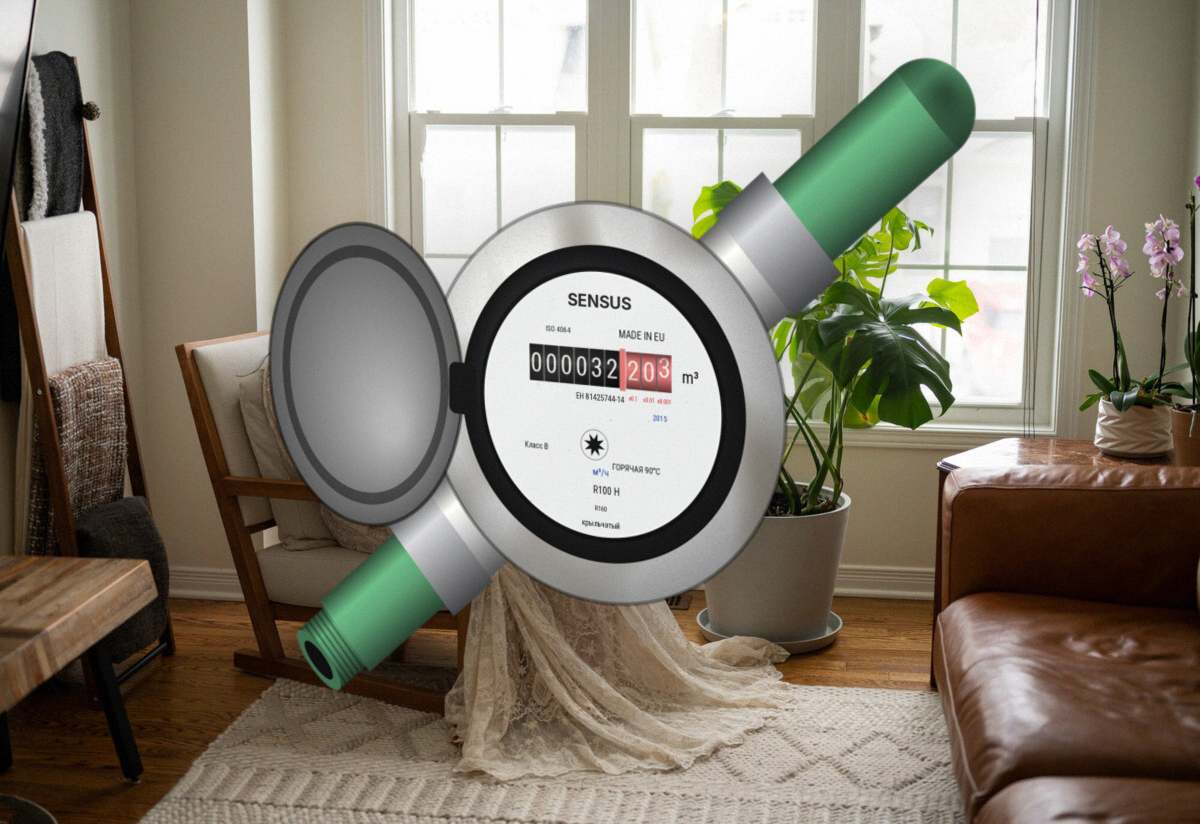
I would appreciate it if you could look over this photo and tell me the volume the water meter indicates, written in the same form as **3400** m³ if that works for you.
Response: **32.203** m³
